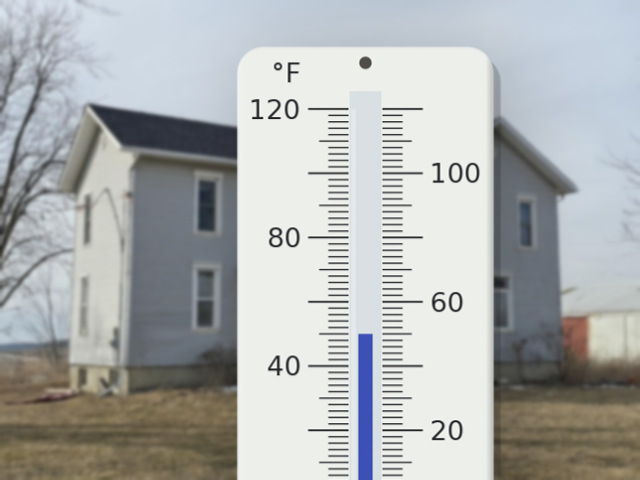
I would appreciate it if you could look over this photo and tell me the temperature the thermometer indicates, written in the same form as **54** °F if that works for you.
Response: **50** °F
